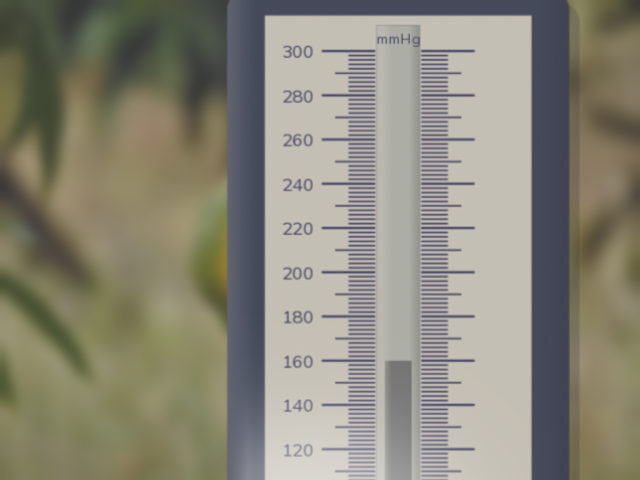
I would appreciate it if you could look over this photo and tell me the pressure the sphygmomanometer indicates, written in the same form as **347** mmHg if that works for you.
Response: **160** mmHg
